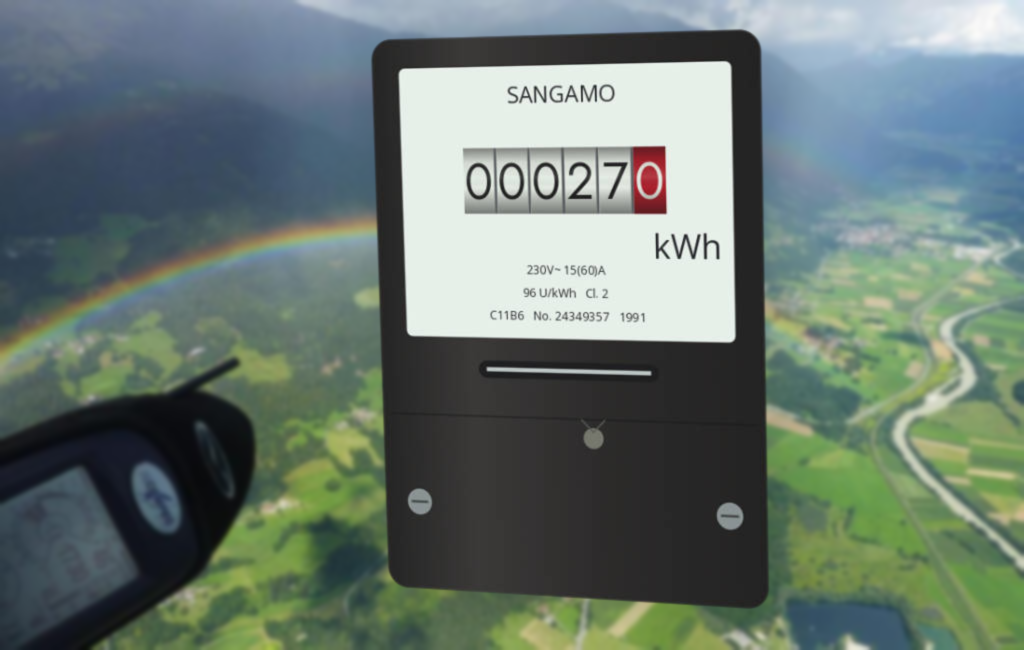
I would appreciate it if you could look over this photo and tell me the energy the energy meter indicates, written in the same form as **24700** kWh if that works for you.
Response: **27.0** kWh
